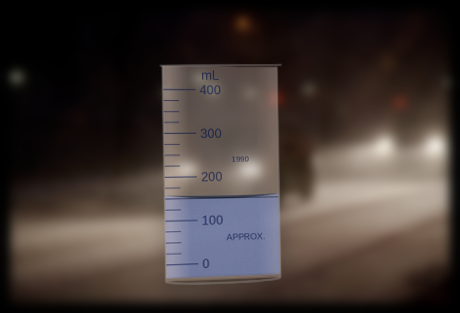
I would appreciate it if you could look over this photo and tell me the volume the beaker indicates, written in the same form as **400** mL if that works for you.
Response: **150** mL
